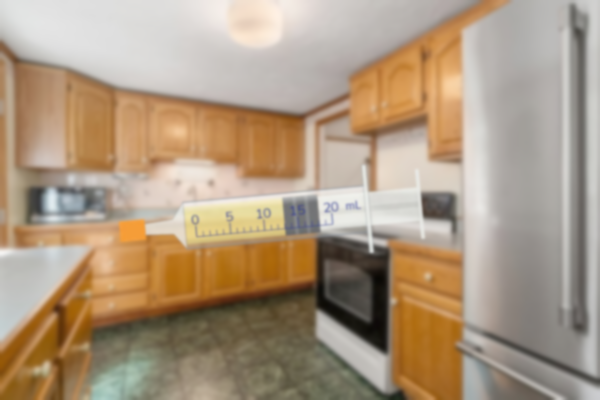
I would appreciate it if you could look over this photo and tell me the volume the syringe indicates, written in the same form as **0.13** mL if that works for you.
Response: **13** mL
